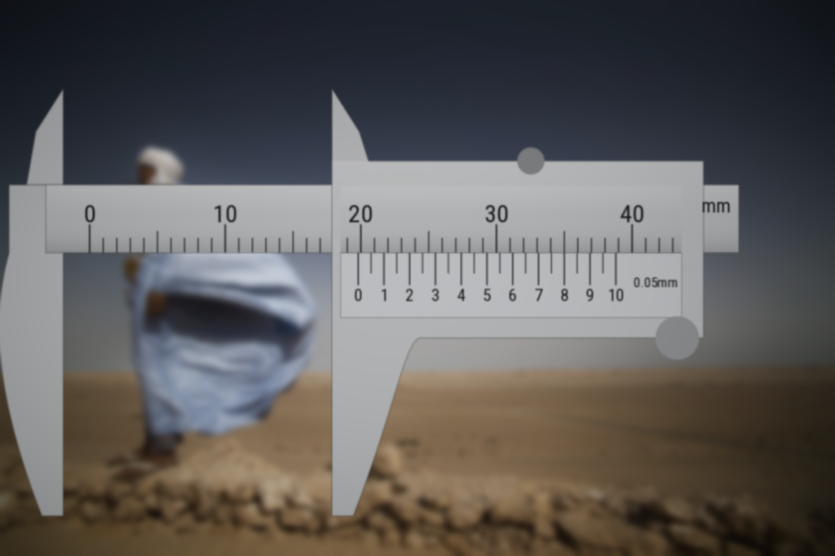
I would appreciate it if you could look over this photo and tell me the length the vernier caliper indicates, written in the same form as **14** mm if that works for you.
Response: **19.8** mm
